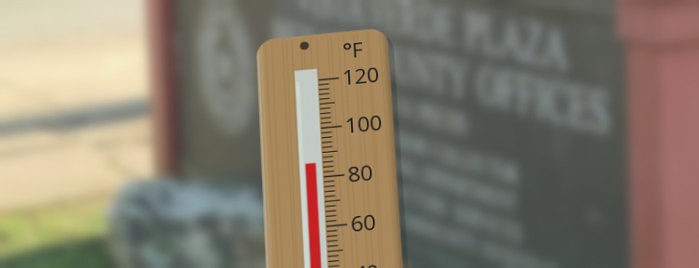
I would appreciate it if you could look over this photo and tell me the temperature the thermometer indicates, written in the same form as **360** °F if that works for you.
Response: **86** °F
